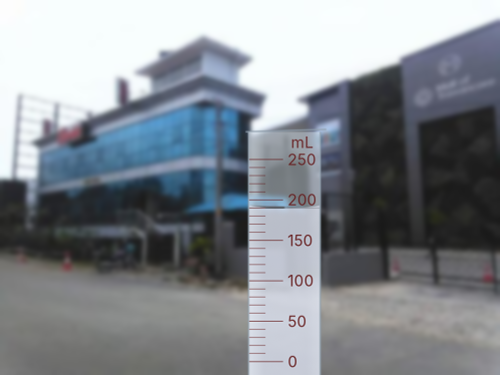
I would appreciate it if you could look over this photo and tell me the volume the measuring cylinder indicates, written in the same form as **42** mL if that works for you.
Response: **190** mL
